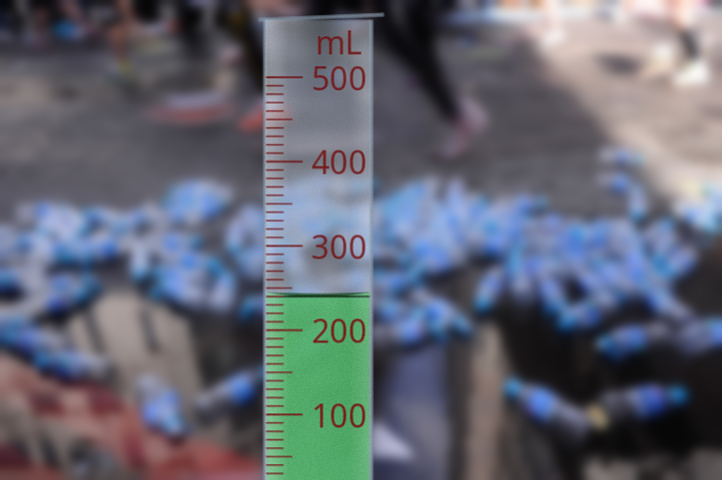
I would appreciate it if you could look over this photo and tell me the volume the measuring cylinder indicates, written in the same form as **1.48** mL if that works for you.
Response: **240** mL
